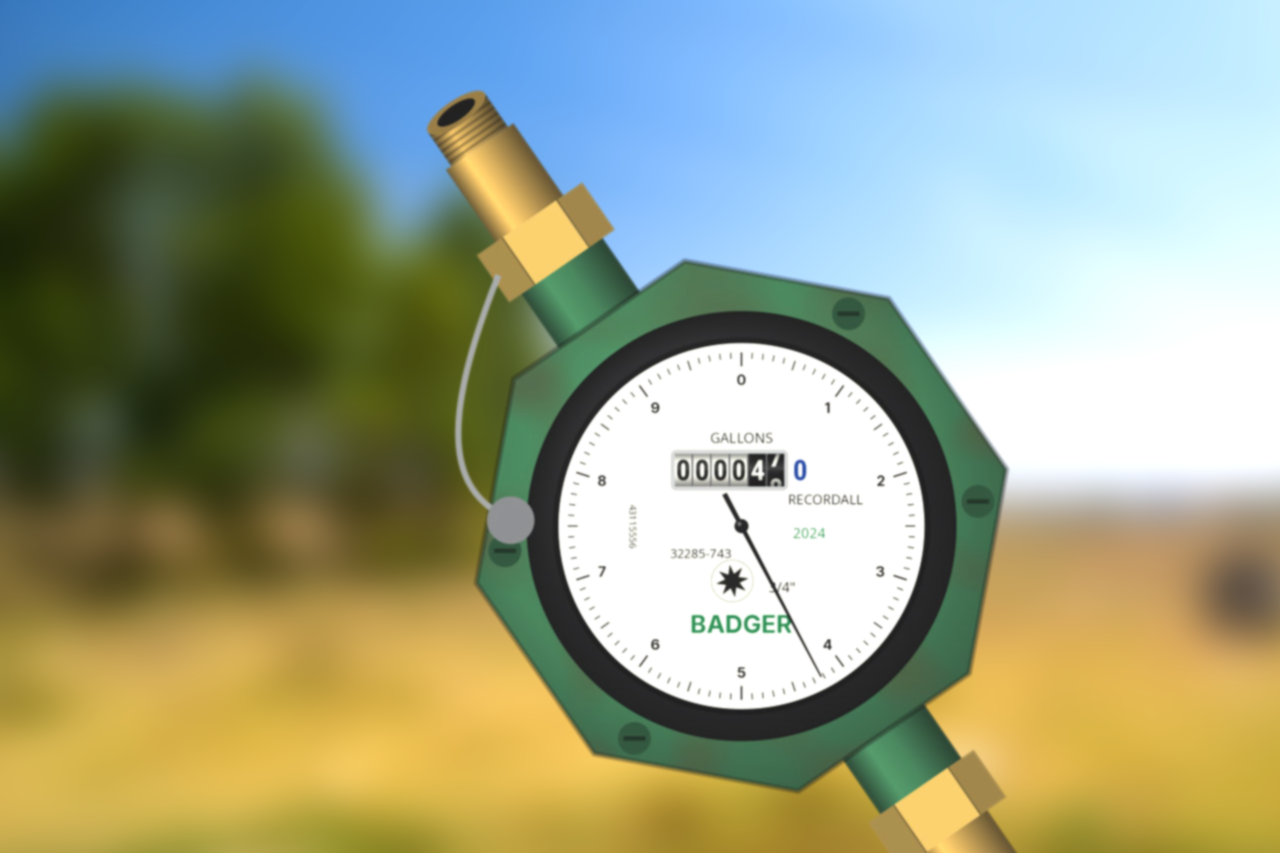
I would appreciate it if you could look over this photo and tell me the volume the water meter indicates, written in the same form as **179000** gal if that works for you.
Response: **474.2** gal
